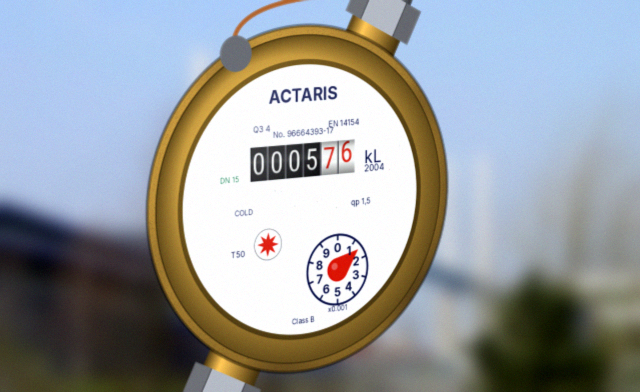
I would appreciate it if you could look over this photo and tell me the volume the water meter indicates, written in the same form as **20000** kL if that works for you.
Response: **5.761** kL
